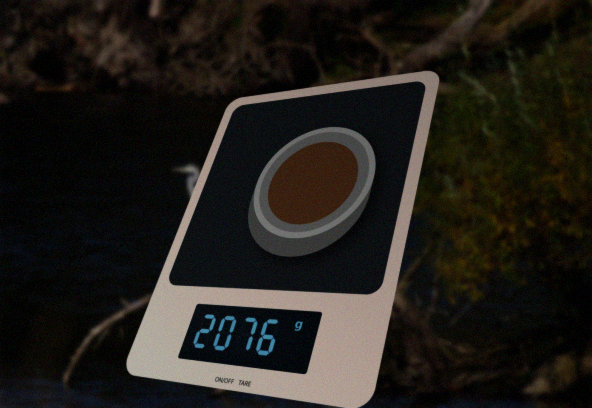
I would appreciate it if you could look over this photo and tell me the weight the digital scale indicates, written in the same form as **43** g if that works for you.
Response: **2076** g
